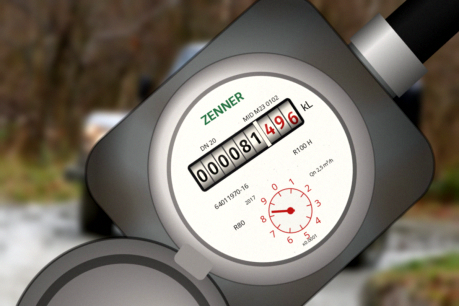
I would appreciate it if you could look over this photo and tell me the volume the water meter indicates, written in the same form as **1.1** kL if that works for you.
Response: **81.4958** kL
